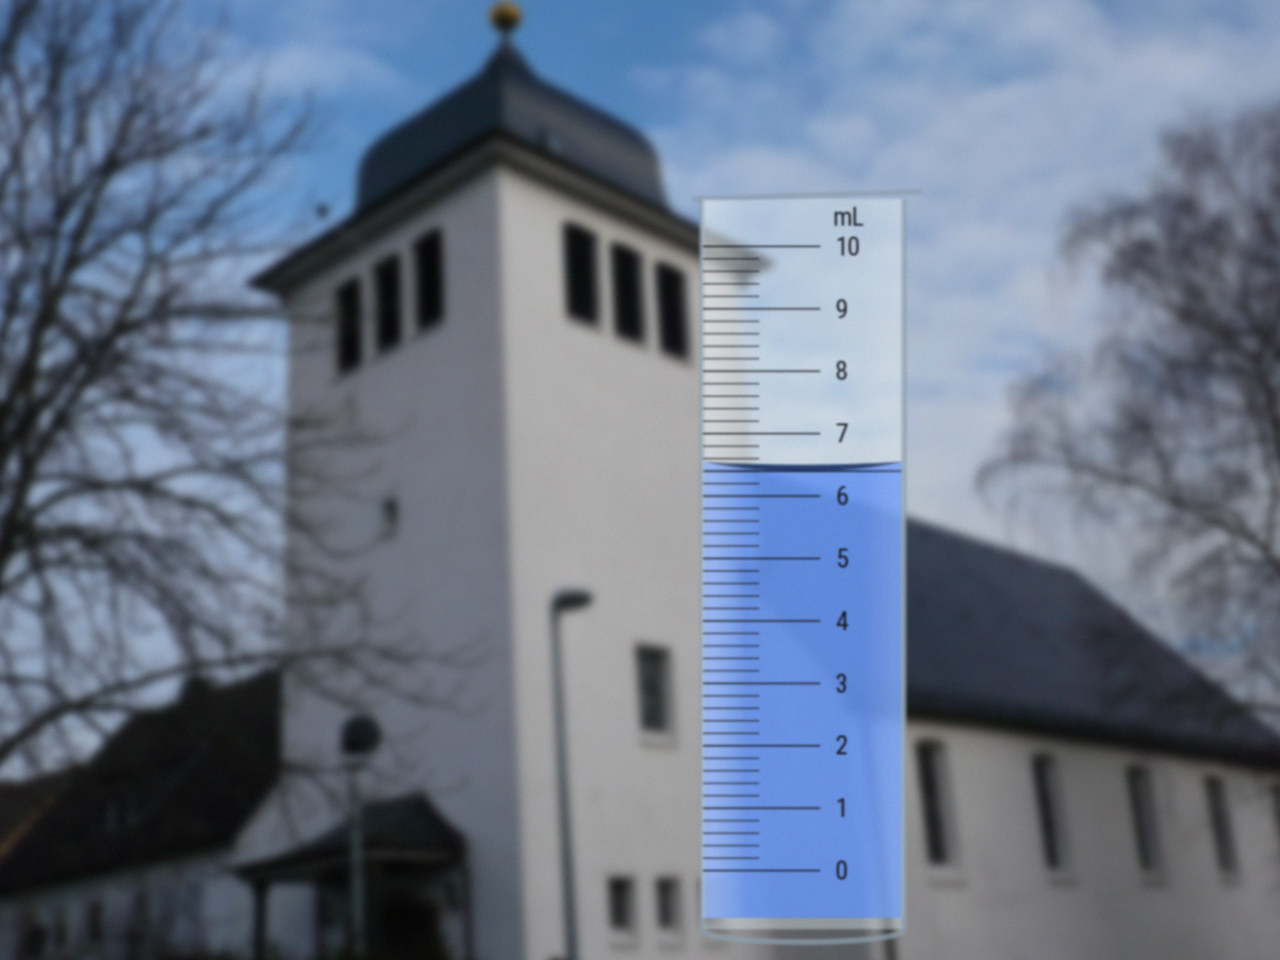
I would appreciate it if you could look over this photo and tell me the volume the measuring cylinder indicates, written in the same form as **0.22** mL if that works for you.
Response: **6.4** mL
